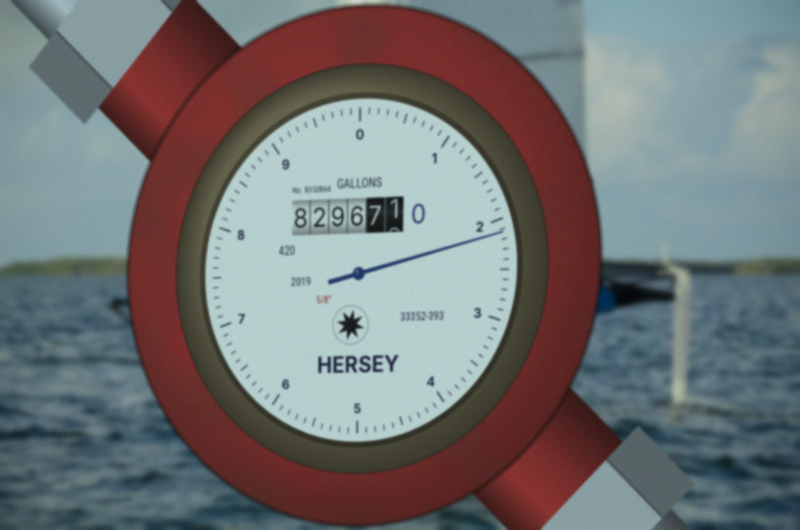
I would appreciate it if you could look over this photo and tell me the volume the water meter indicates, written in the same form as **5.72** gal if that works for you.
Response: **8296712.1** gal
